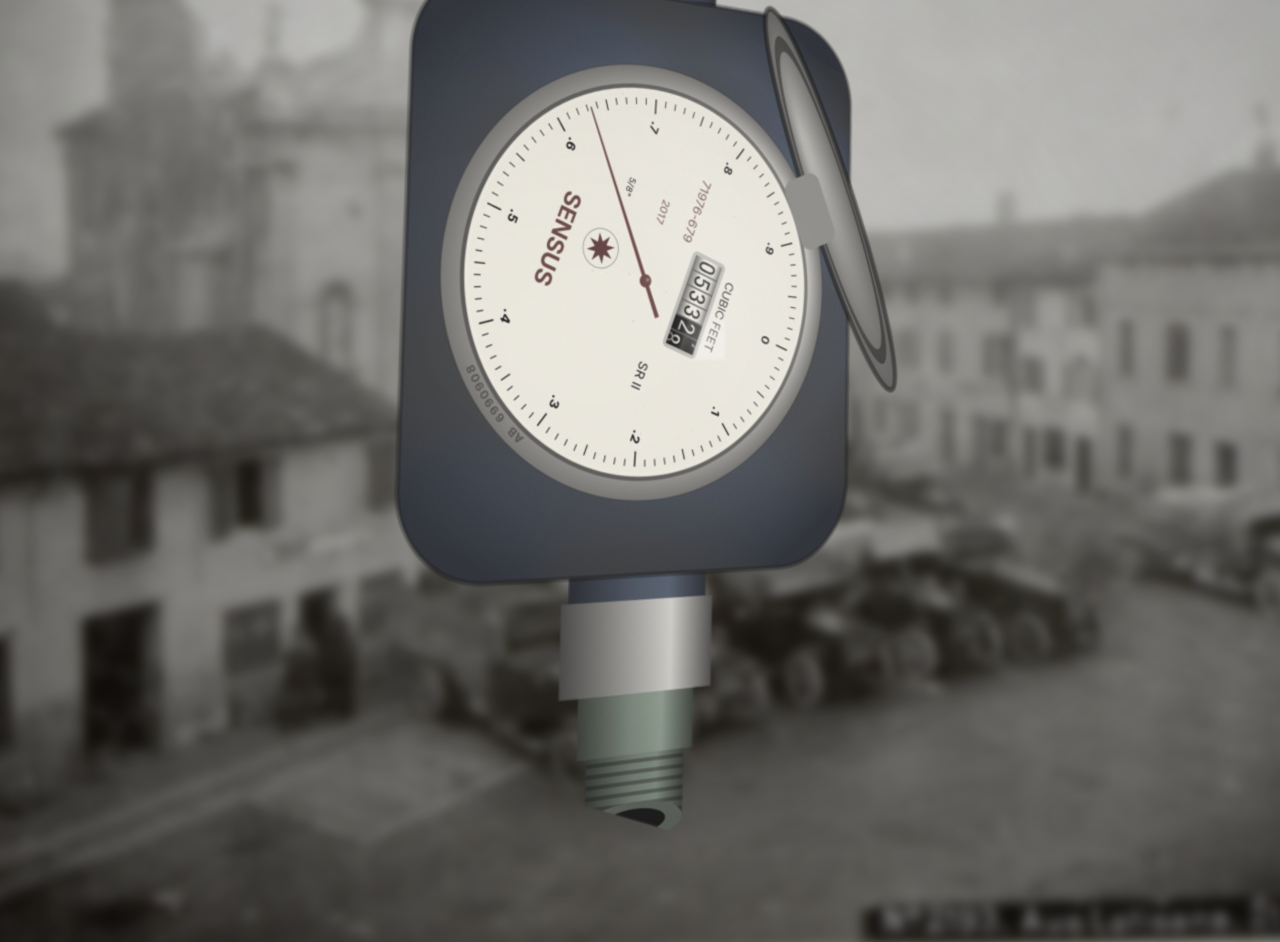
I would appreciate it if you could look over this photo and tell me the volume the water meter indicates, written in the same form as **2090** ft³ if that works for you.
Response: **53327.63** ft³
